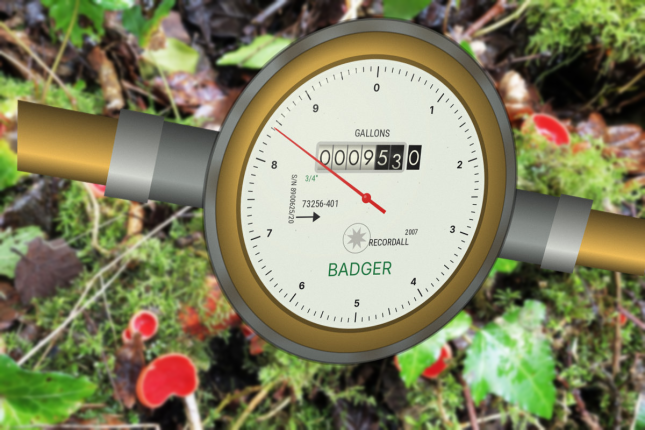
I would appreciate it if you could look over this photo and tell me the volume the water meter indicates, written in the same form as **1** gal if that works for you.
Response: **9528.4** gal
